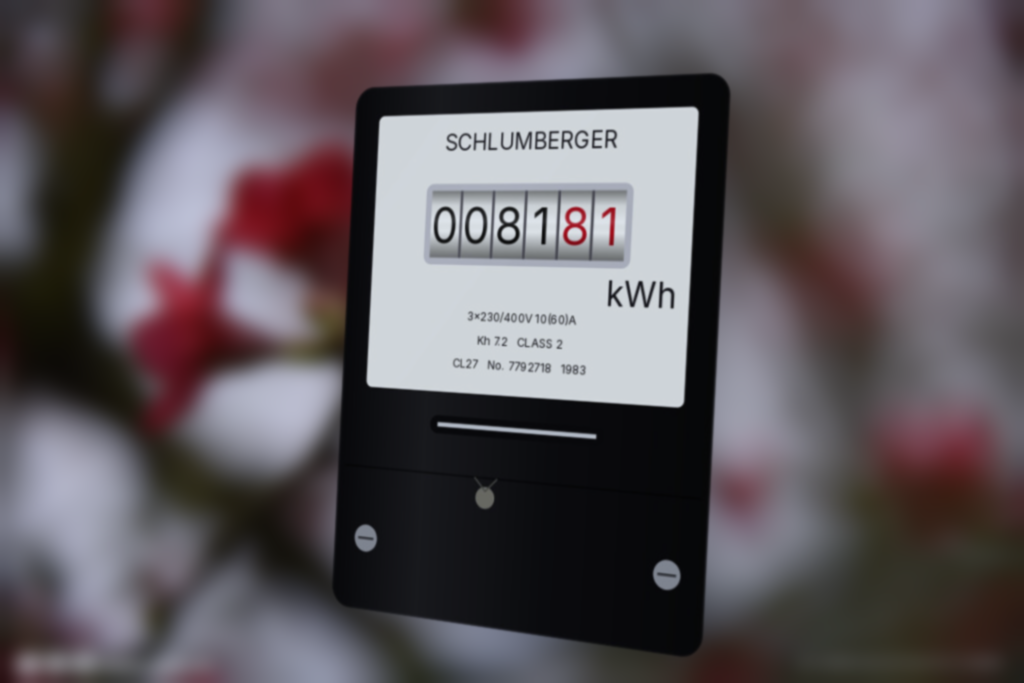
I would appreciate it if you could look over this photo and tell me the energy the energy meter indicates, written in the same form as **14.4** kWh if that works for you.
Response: **81.81** kWh
